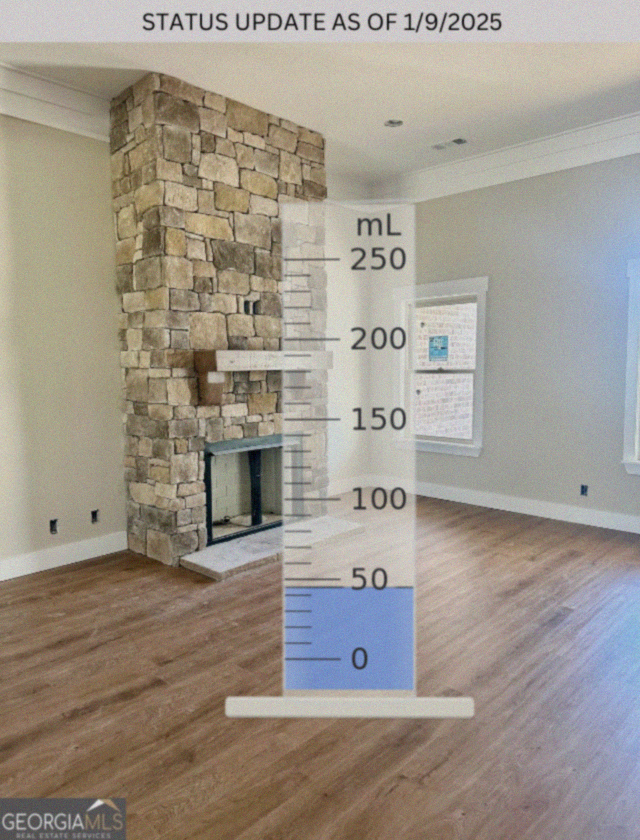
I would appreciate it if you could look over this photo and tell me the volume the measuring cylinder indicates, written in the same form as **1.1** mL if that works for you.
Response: **45** mL
